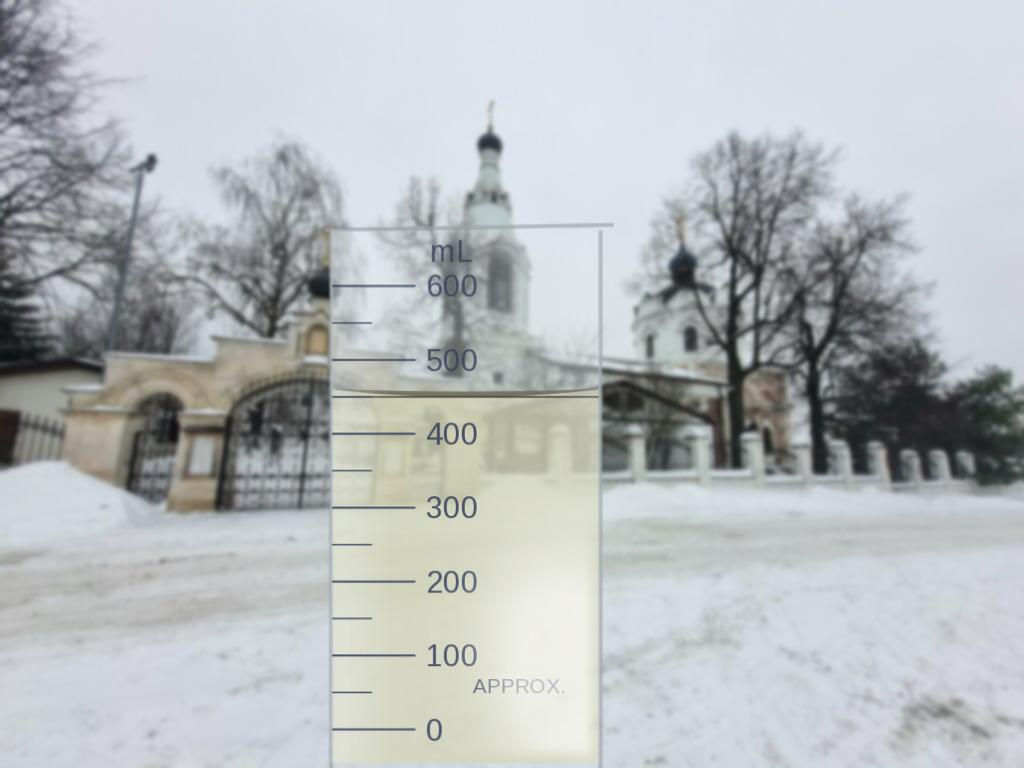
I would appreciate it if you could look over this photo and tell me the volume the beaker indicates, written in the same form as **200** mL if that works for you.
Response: **450** mL
